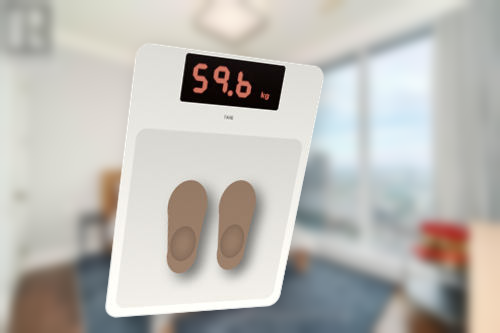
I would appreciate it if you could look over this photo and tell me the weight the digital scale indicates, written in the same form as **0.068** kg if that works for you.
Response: **59.6** kg
